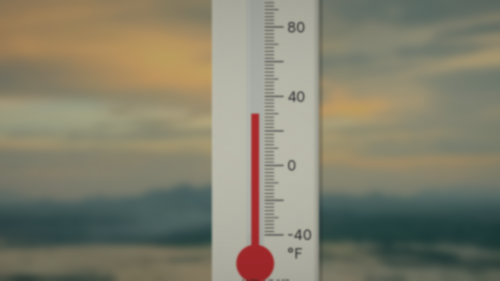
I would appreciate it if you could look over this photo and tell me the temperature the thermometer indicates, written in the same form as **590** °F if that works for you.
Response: **30** °F
